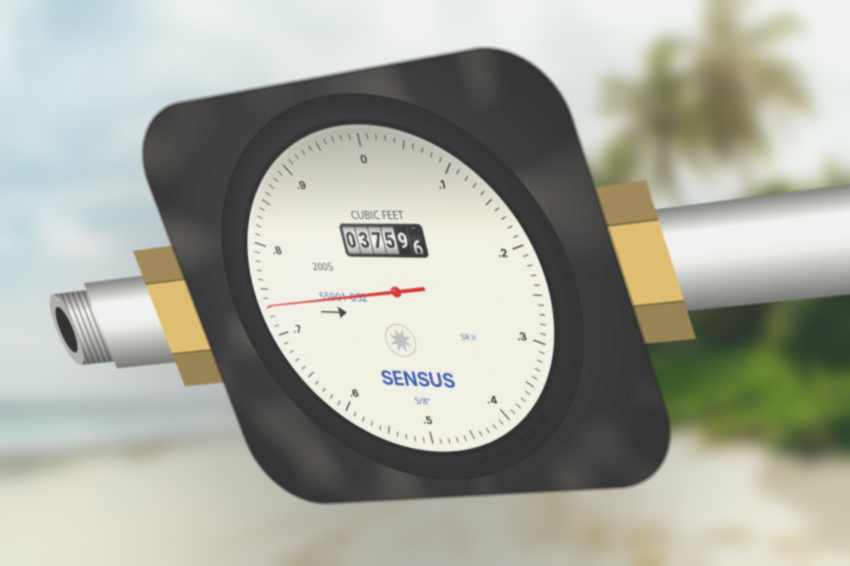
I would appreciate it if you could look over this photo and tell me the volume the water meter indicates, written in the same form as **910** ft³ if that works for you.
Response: **37595.73** ft³
